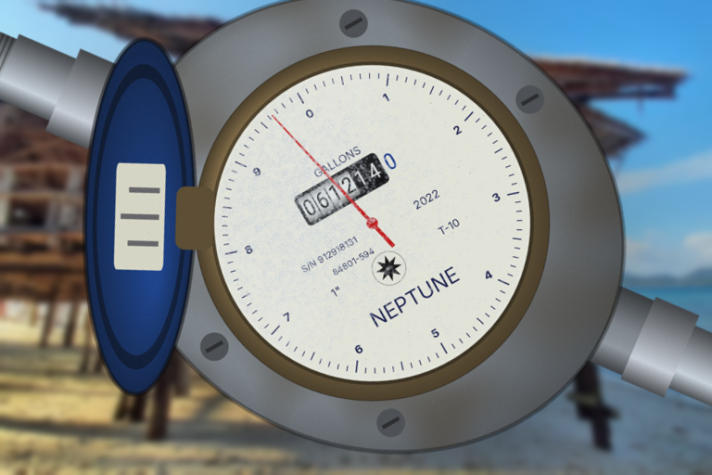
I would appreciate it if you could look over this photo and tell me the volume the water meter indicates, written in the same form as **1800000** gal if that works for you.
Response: **612139.6** gal
